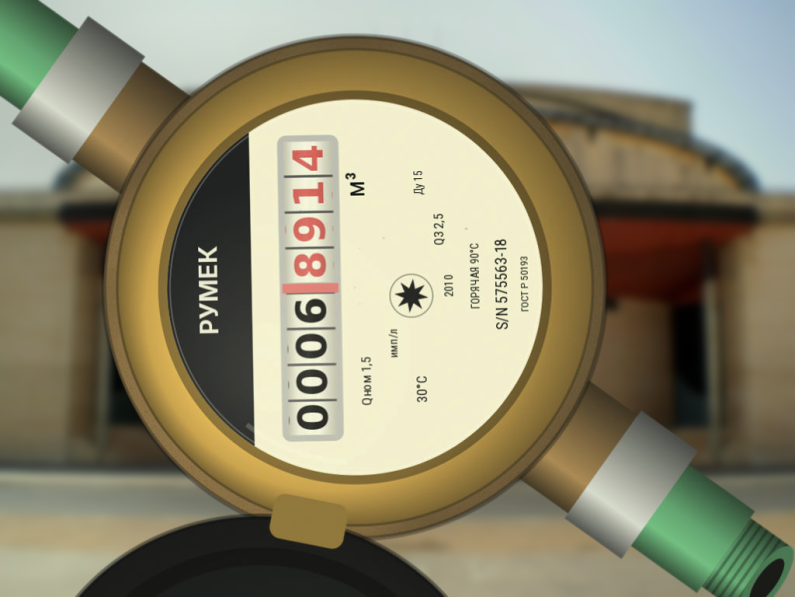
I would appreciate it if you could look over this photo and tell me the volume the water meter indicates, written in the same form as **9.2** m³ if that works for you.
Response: **6.8914** m³
